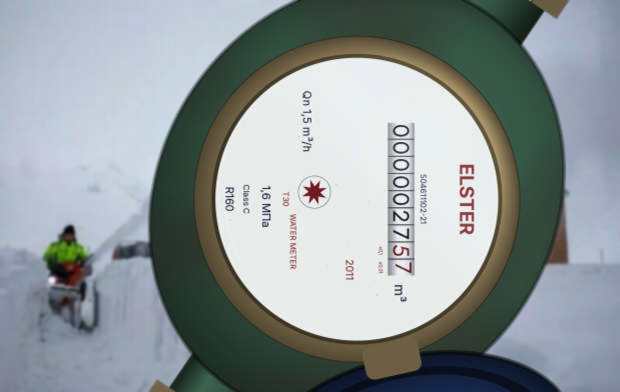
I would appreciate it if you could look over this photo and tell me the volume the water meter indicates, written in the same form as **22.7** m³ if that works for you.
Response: **27.57** m³
